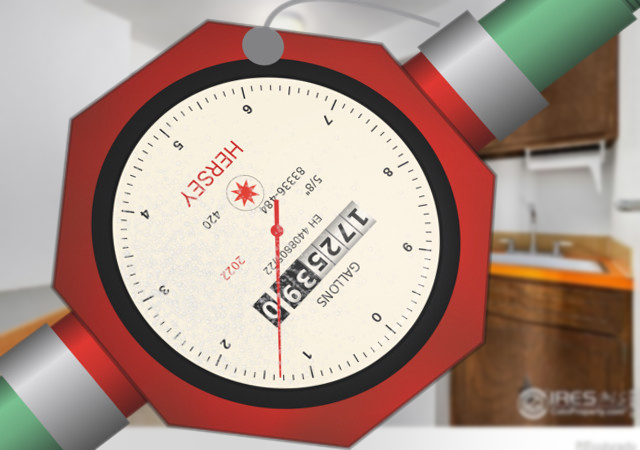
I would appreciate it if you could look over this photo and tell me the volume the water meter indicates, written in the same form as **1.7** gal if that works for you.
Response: **1725391.3** gal
